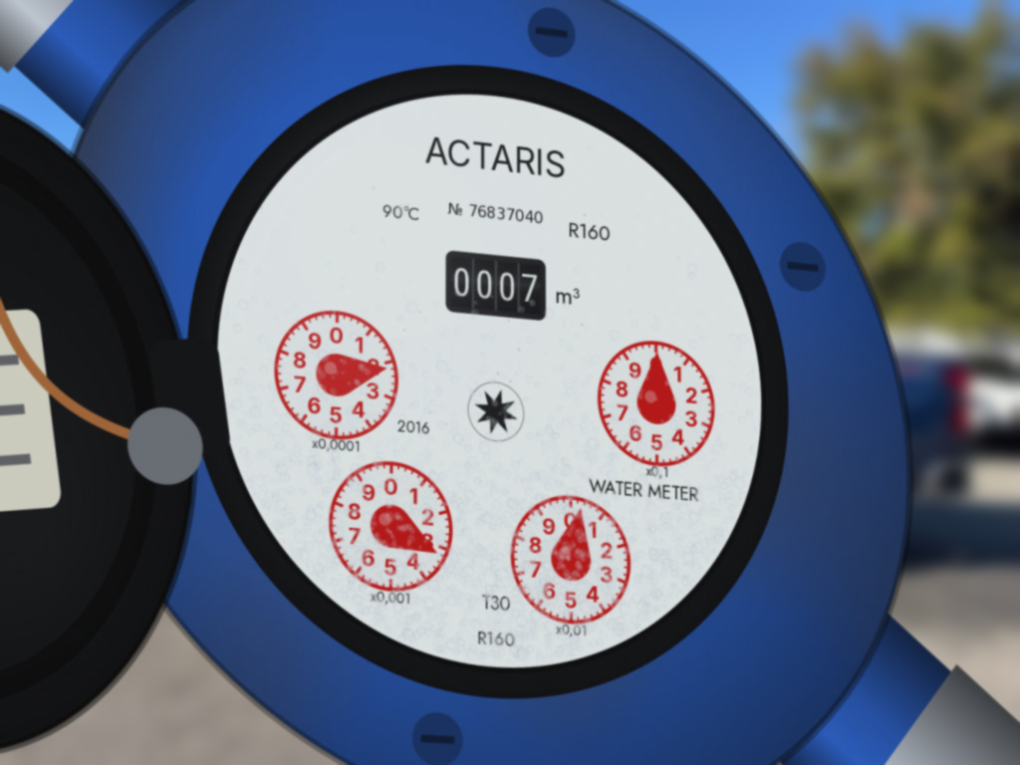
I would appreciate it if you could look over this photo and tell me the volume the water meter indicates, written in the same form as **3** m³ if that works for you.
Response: **7.0032** m³
